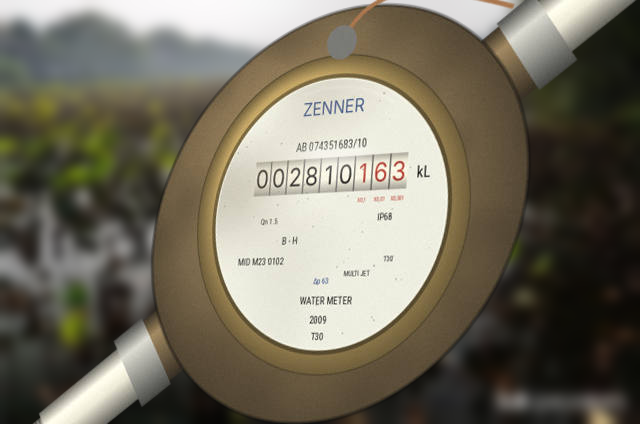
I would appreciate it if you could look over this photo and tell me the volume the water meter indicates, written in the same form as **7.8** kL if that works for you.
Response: **2810.163** kL
